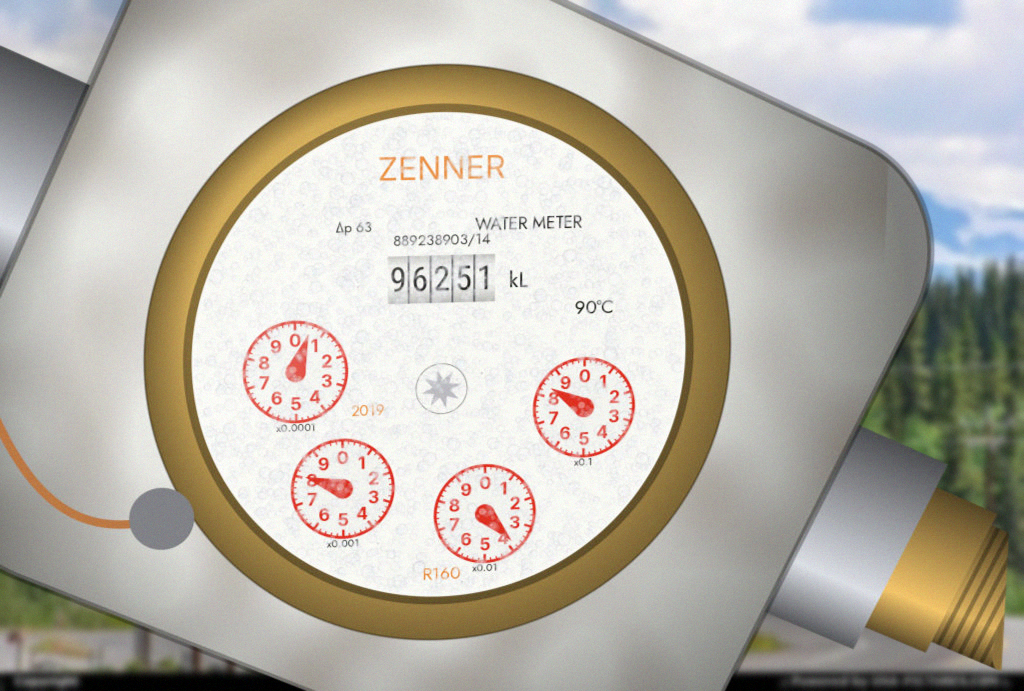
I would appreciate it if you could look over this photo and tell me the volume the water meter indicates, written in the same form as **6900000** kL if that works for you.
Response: **96251.8380** kL
